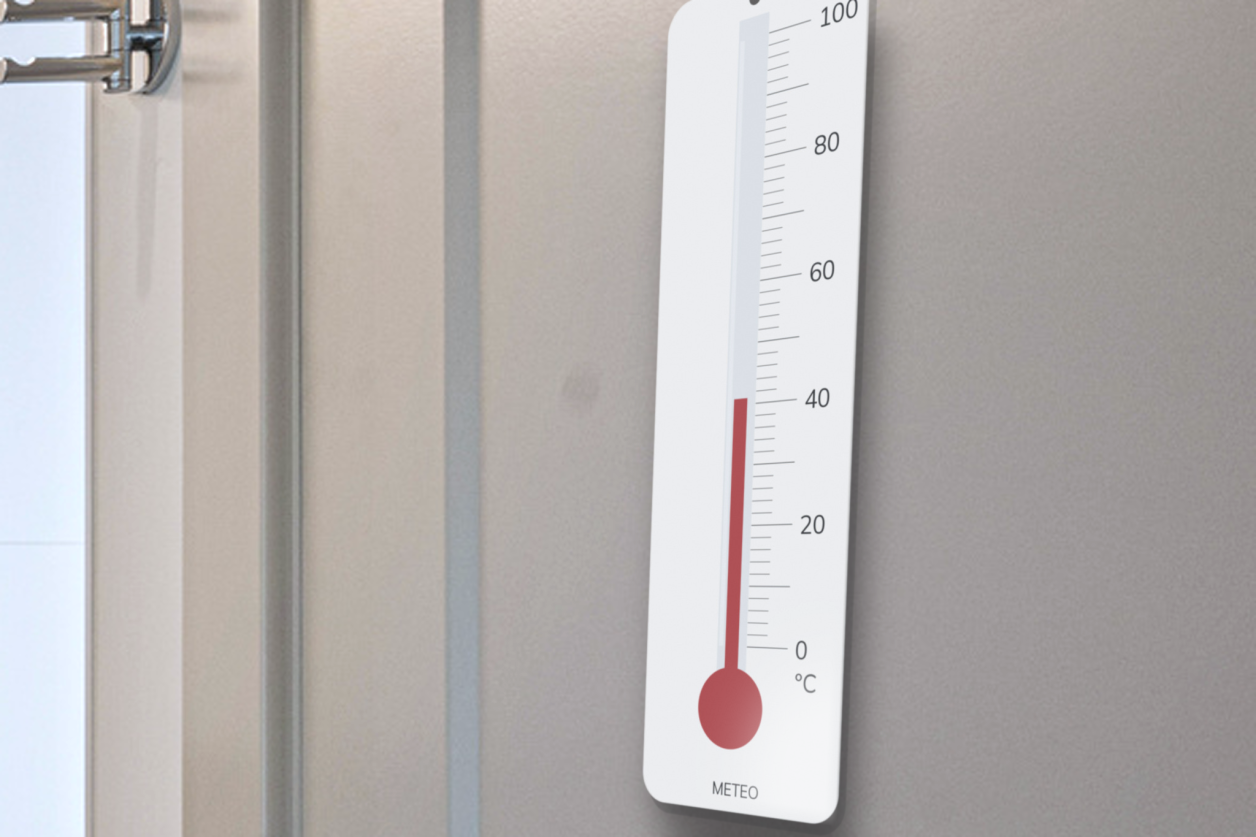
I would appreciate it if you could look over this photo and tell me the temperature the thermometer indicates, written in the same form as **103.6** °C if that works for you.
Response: **41** °C
